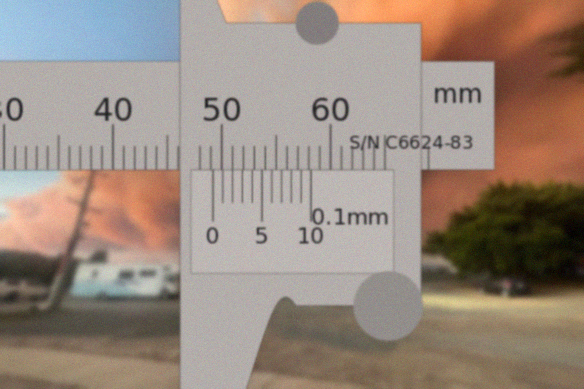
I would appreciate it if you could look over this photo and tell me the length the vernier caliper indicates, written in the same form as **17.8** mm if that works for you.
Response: **49.2** mm
